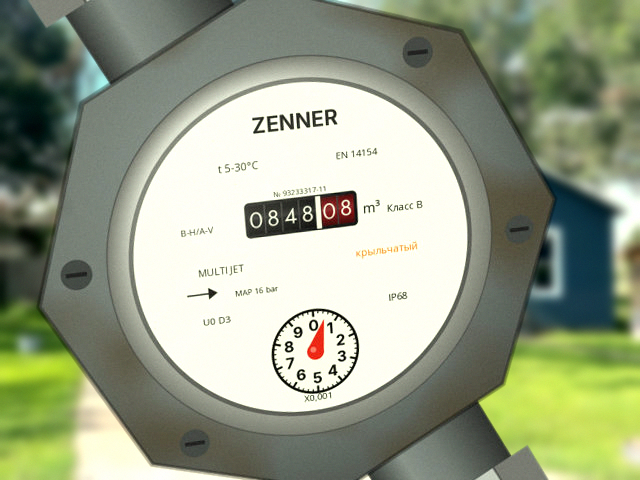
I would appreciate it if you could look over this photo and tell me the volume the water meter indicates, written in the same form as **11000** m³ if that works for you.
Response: **848.080** m³
